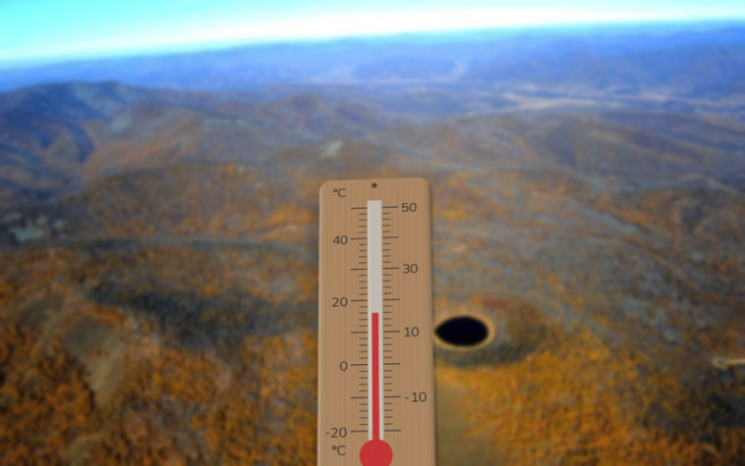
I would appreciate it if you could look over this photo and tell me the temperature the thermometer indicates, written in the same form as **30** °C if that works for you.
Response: **16** °C
